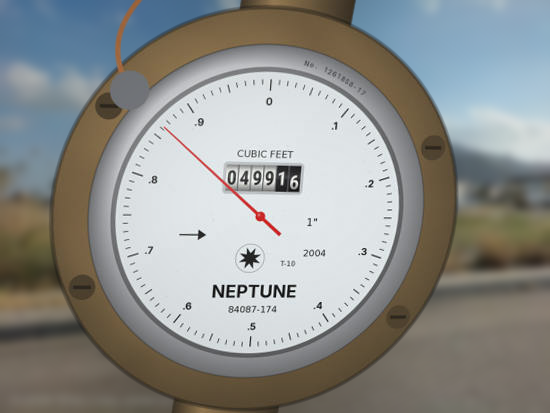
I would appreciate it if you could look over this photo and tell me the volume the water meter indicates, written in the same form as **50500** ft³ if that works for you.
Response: **49915.86** ft³
